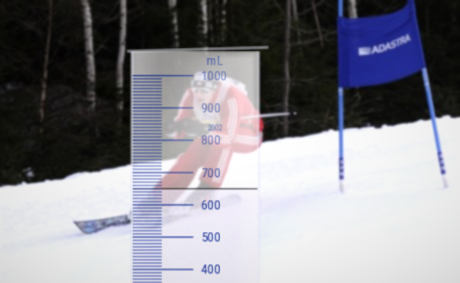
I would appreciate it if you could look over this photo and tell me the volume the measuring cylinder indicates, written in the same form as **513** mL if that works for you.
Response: **650** mL
